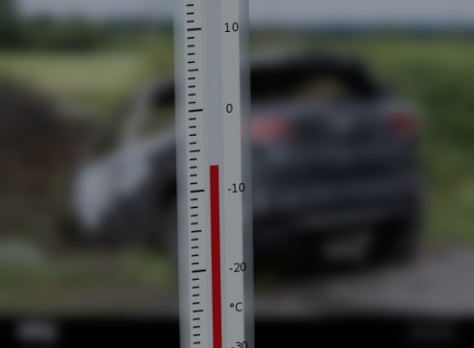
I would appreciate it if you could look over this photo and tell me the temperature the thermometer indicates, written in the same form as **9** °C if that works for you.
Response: **-7** °C
